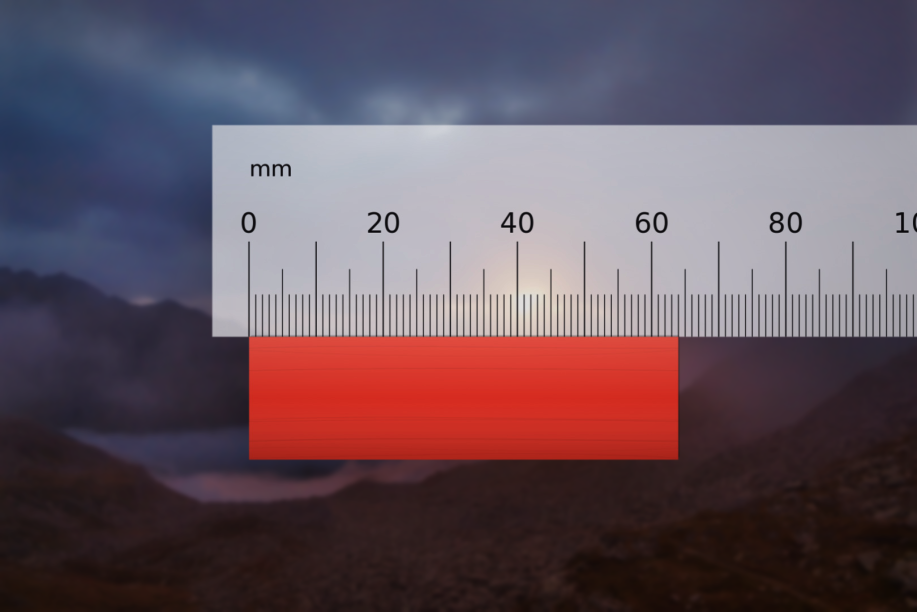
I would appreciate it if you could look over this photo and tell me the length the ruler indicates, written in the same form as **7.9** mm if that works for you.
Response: **64** mm
